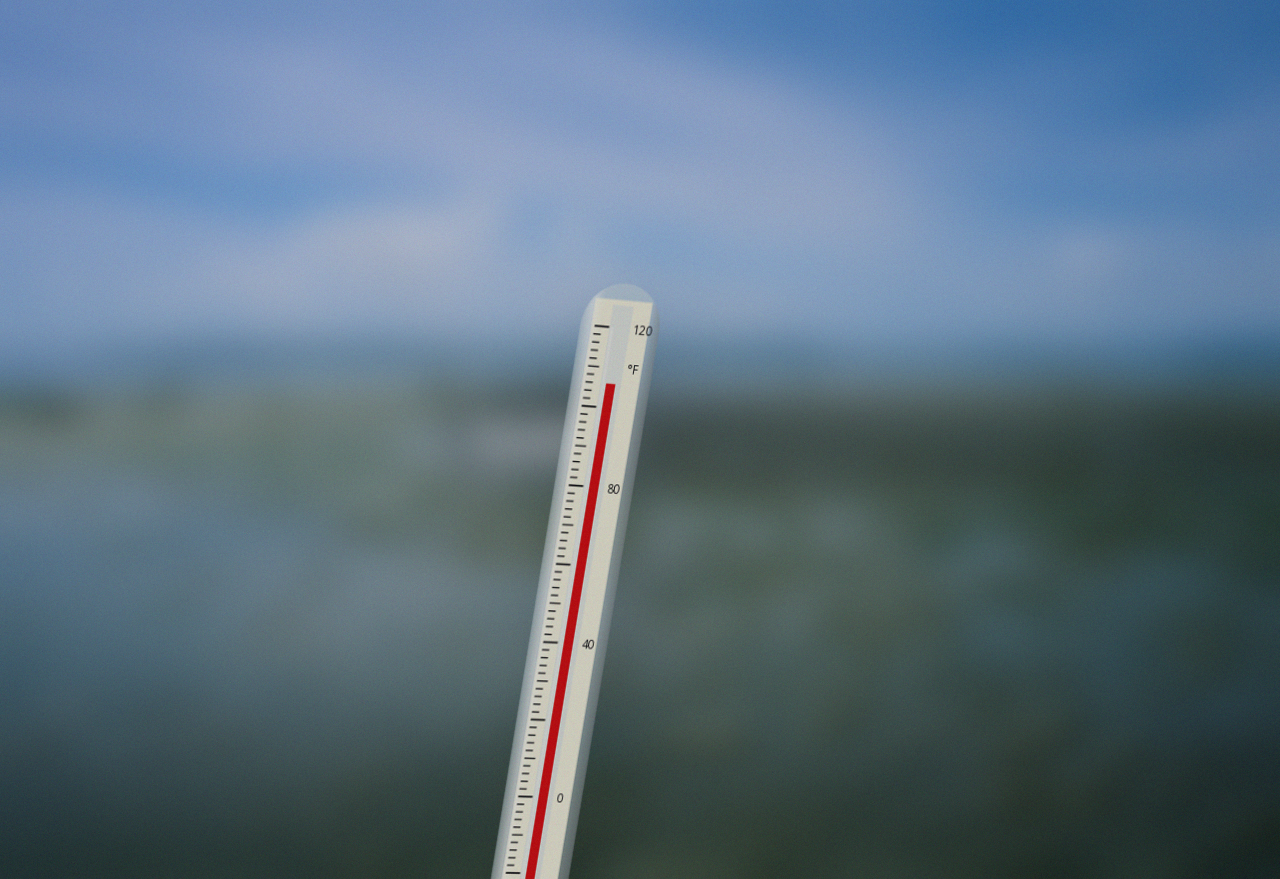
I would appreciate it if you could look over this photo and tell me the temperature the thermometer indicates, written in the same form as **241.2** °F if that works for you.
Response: **106** °F
